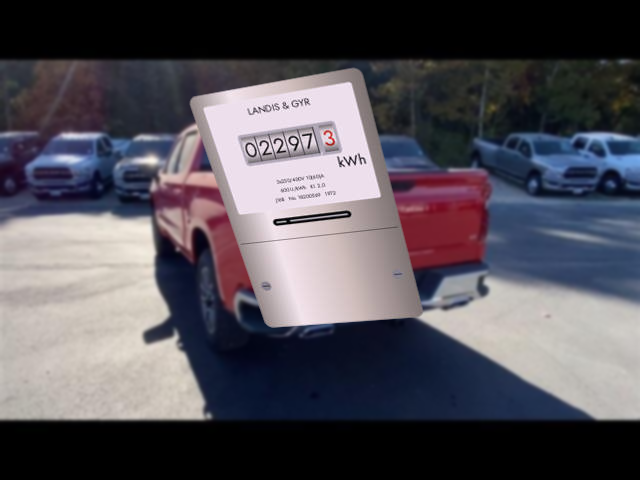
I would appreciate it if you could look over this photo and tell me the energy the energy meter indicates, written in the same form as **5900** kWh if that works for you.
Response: **2297.3** kWh
